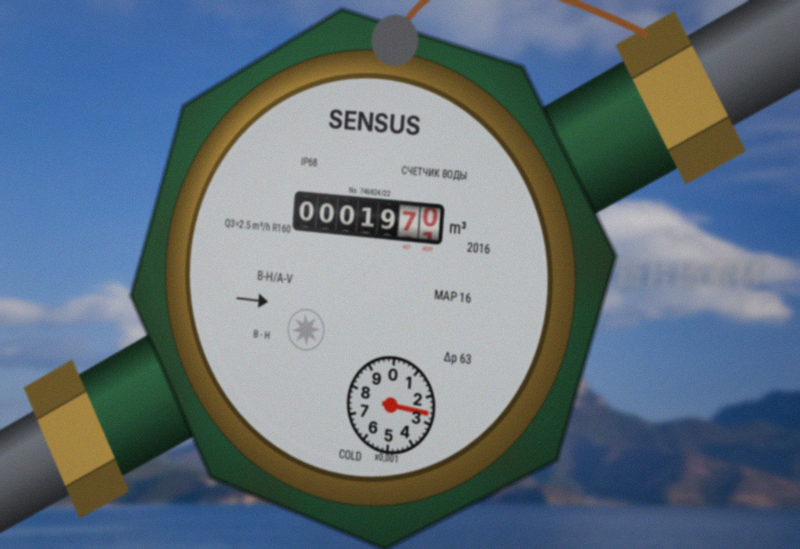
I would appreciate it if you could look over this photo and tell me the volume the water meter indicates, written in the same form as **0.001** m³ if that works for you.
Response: **19.702** m³
